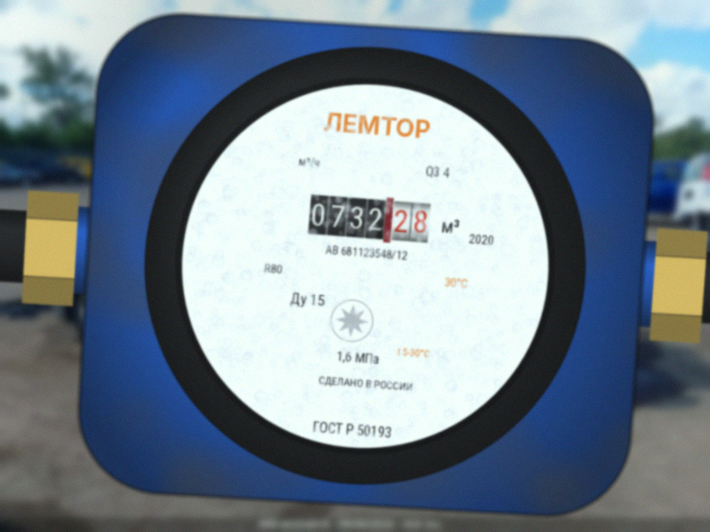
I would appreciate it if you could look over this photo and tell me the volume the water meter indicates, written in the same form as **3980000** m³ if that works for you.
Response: **732.28** m³
